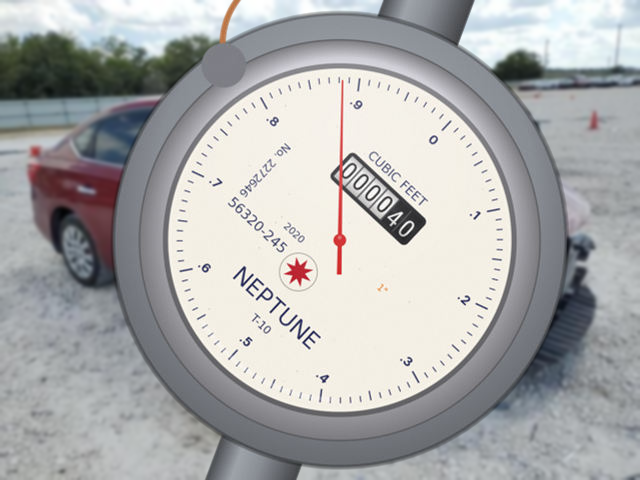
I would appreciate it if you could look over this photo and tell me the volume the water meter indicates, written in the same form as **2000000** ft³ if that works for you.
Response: **39.88** ft³
